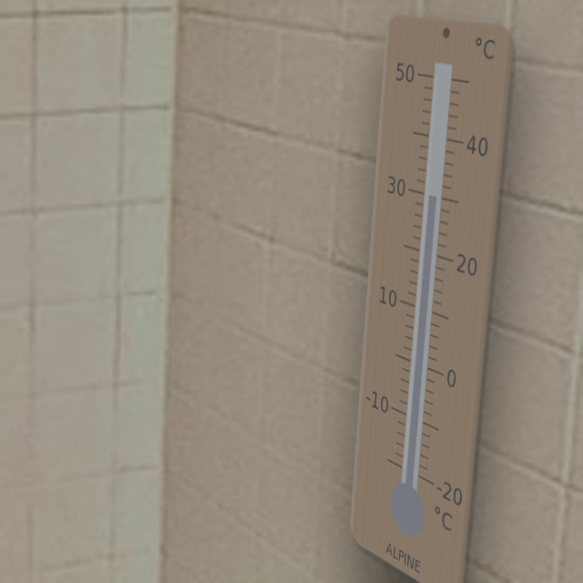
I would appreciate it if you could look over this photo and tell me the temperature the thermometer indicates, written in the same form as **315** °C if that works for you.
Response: **30** °C
